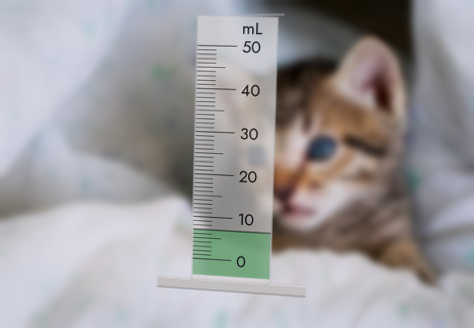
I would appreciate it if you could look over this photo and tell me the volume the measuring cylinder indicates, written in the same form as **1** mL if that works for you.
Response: **7** mL
